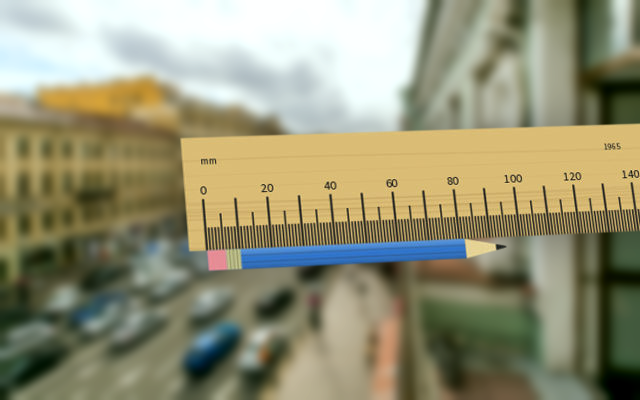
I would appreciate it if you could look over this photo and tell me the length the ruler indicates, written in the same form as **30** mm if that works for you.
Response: **95** mm
